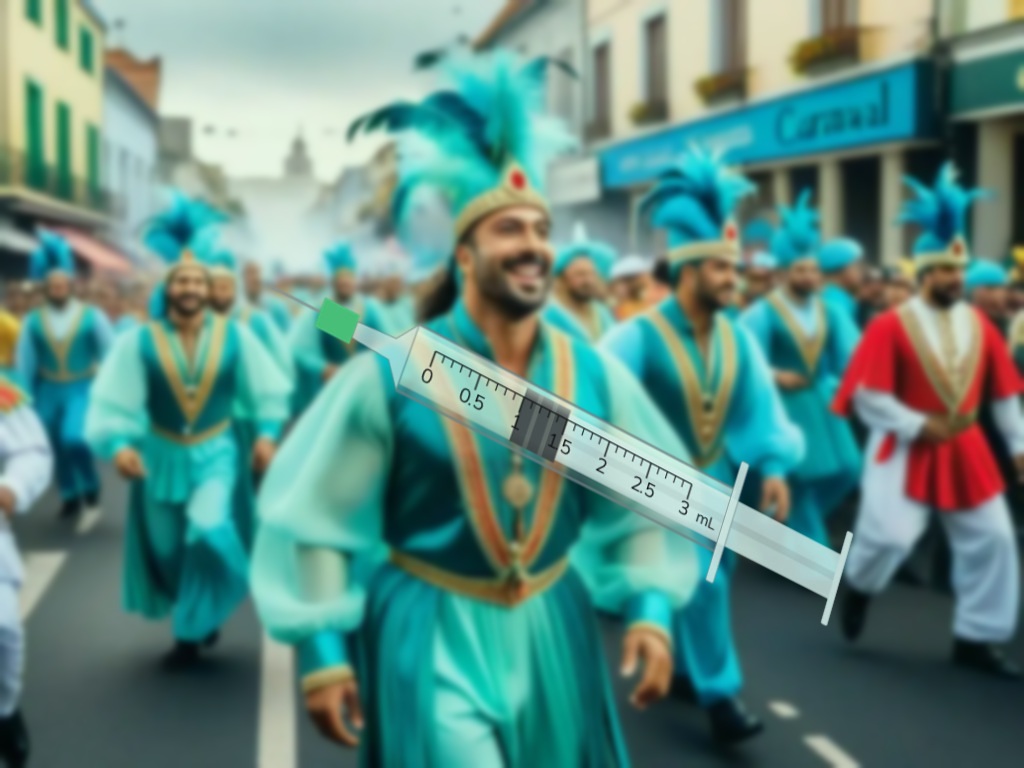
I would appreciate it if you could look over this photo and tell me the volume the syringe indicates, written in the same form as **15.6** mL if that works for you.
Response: **1** mL
